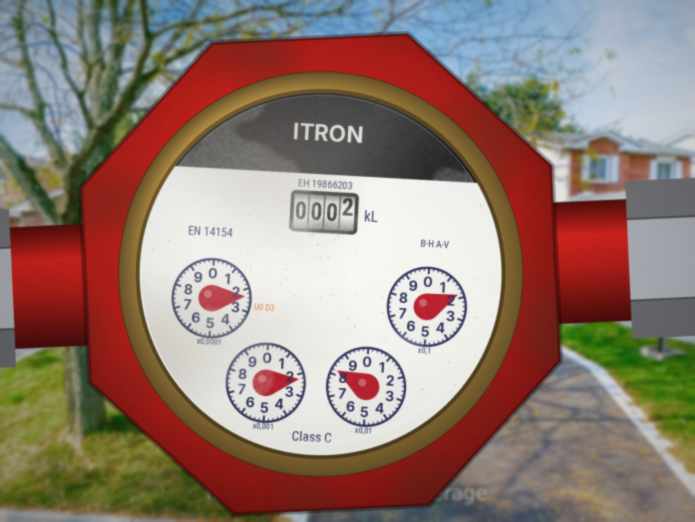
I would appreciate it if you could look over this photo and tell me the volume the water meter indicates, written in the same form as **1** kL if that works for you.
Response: **2.1822** kL
